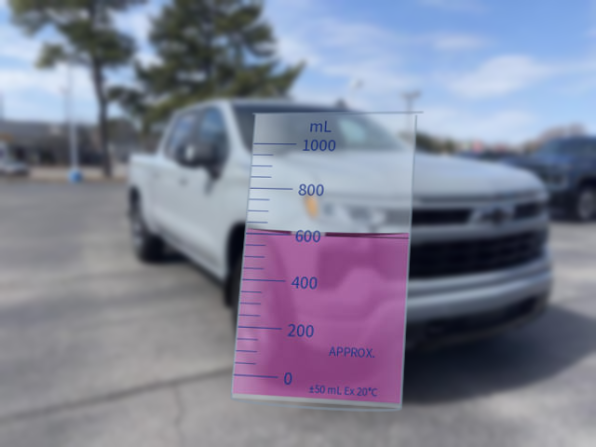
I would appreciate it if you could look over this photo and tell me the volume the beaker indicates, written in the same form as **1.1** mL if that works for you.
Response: **600** mL
